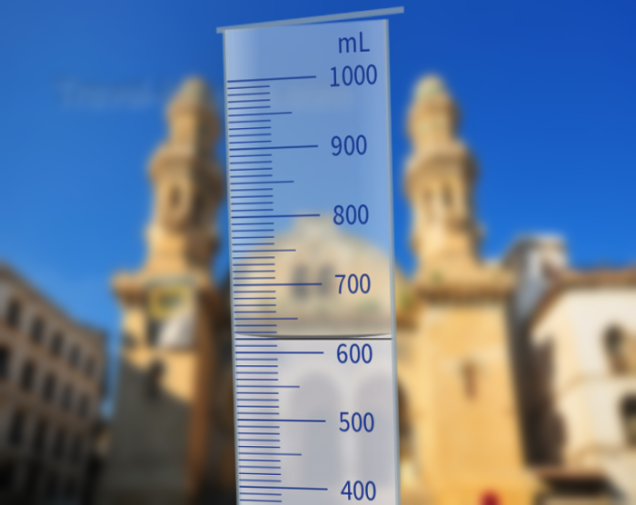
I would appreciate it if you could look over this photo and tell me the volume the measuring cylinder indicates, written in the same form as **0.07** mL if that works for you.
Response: **620** mL
